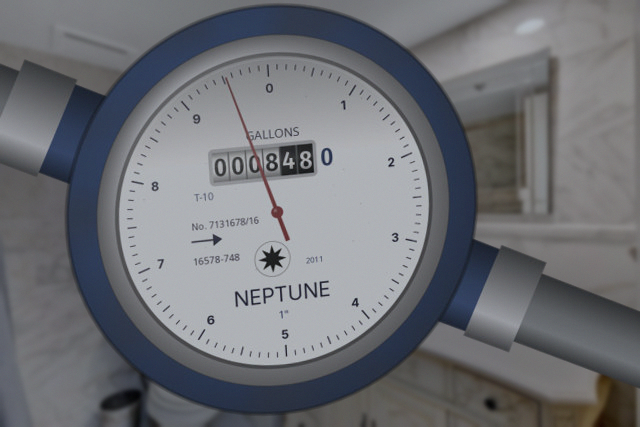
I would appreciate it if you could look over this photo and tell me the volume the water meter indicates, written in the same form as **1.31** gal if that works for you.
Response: **8479.5** gal
